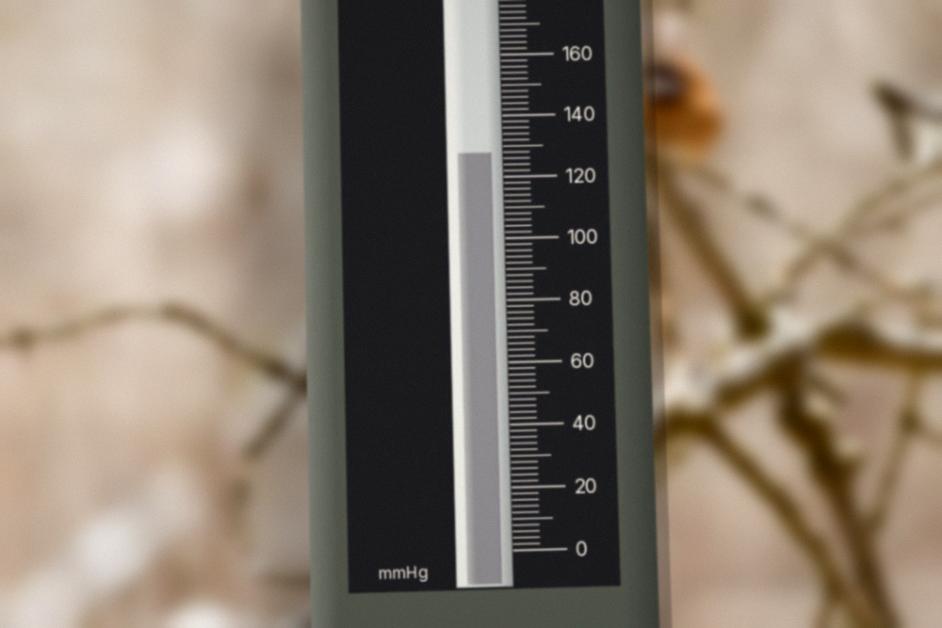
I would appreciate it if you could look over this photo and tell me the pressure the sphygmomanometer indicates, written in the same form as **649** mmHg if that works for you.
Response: **128** mmHg
